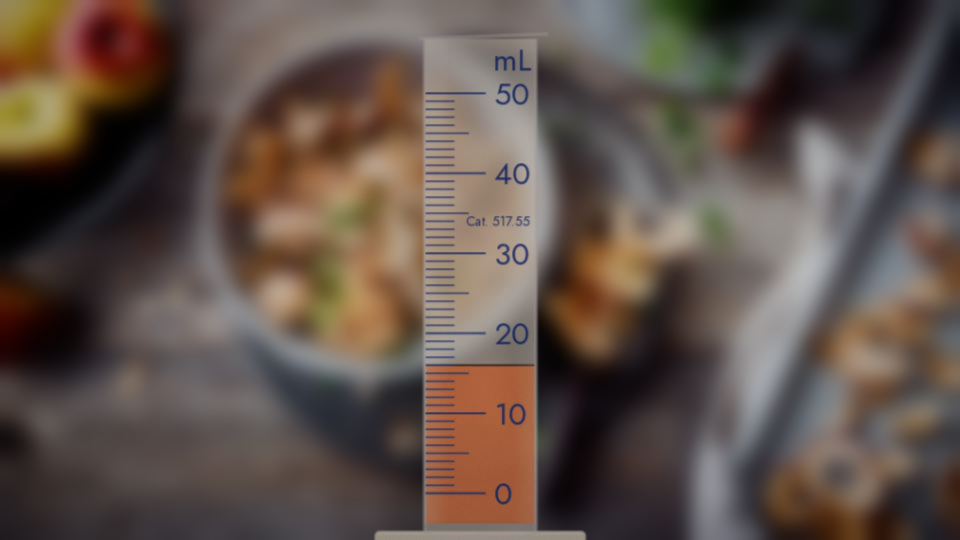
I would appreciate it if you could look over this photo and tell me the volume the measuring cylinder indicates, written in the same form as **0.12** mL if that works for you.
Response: **16** mL
